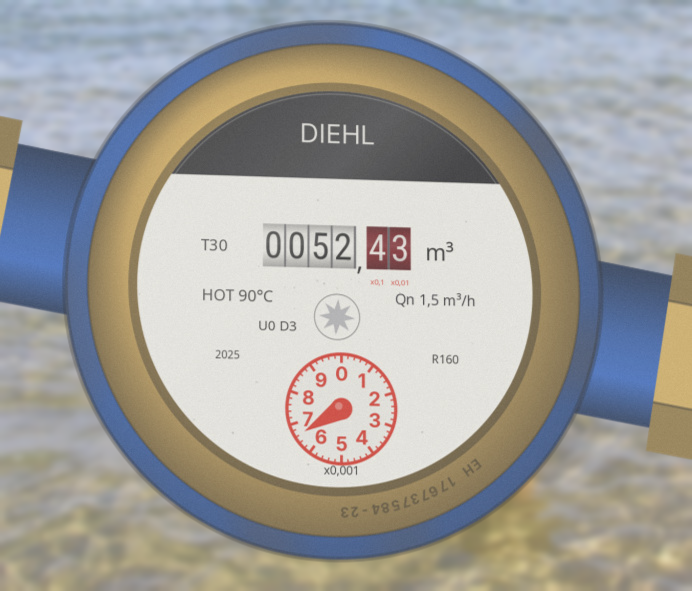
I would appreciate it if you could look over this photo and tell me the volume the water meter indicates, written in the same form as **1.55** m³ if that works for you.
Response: **52.436** m³
